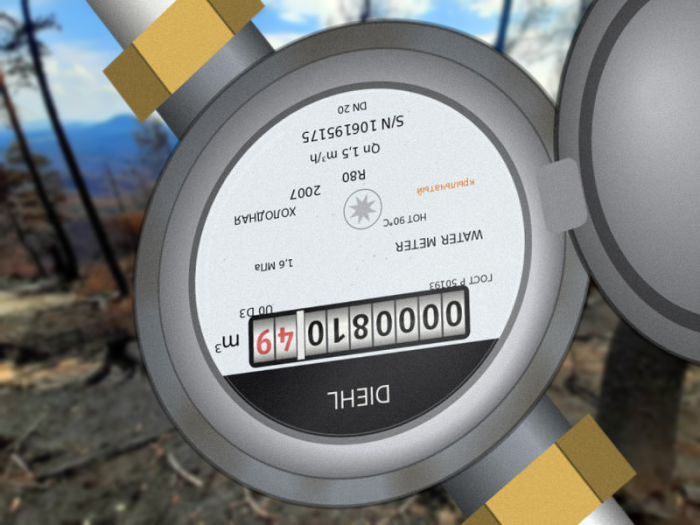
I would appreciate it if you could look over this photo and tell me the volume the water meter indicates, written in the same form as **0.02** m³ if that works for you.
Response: **810.49** m³
